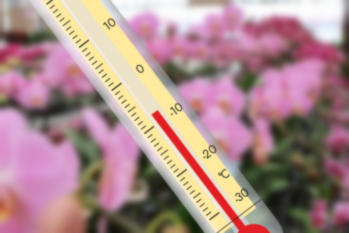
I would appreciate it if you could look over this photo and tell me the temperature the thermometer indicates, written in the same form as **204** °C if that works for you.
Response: **-8** °C
